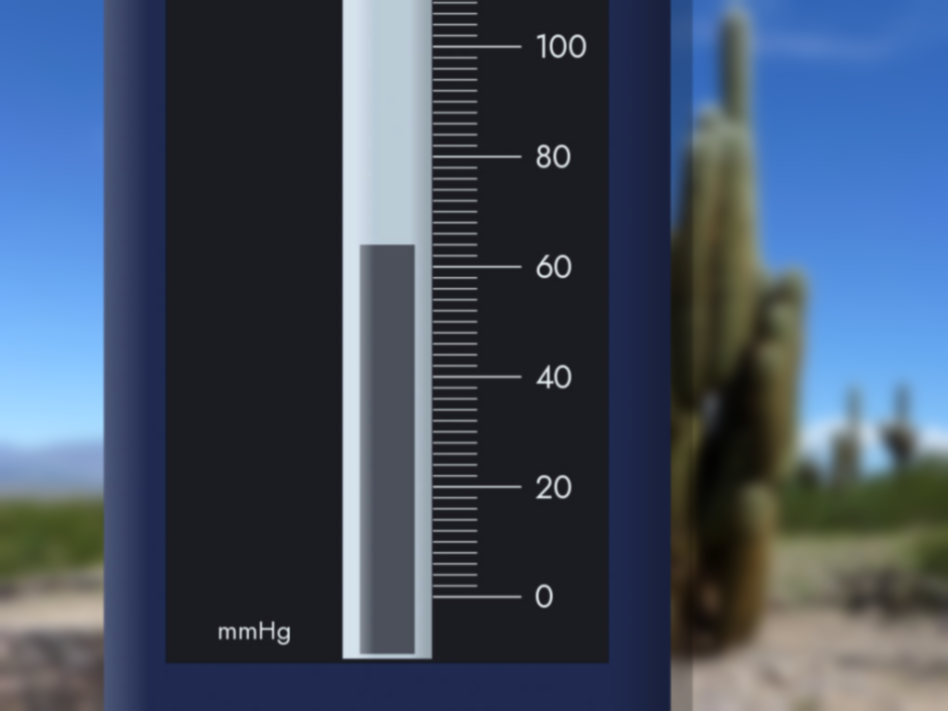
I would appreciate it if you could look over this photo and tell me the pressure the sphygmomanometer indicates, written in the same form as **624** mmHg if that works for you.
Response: **64** mmHg
